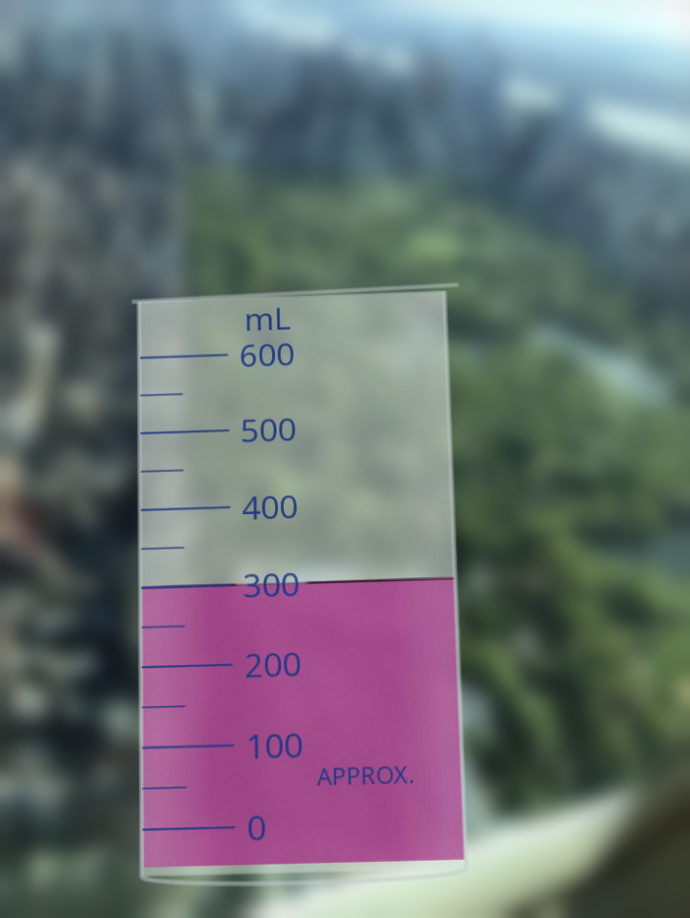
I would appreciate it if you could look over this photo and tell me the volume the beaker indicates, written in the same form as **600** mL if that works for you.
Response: **300** mL
